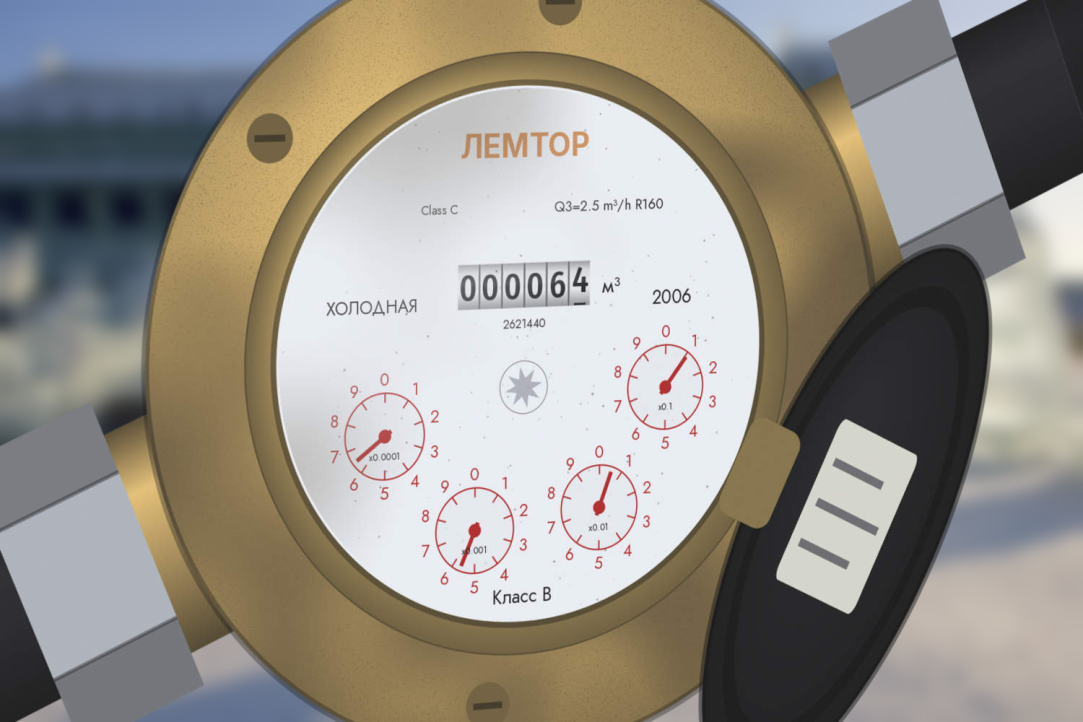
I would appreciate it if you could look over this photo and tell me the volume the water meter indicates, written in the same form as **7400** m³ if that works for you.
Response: **64.1056** m³
